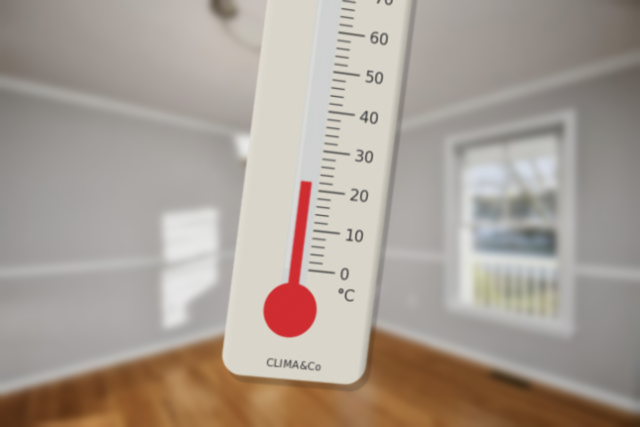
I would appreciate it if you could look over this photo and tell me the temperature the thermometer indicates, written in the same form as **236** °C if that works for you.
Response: **22** °C
